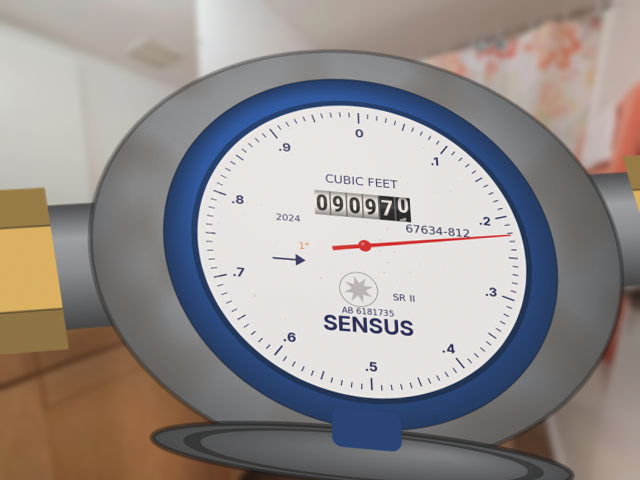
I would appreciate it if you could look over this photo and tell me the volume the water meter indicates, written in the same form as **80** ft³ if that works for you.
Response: **90970.22** ft³
